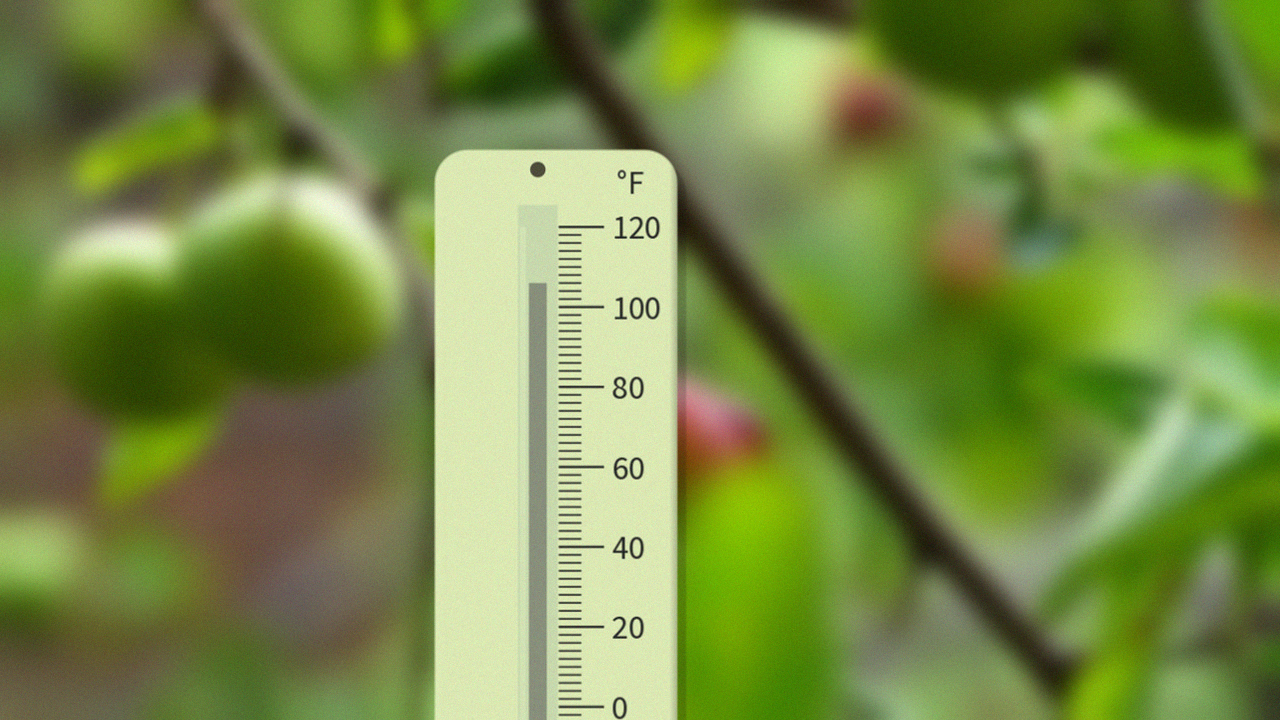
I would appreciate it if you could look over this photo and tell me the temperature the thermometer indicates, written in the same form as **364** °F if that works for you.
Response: **106** °F
